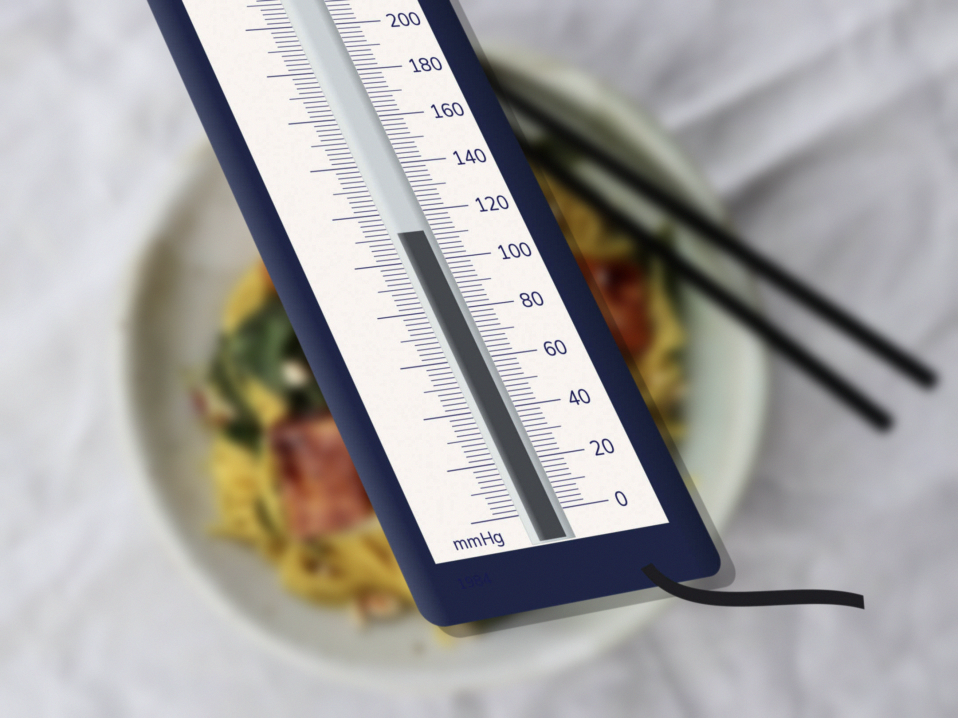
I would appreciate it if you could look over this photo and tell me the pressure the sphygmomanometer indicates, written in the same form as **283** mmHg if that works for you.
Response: **112** mmHg
